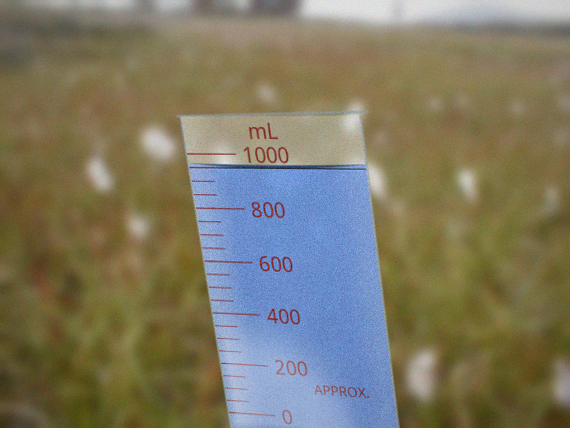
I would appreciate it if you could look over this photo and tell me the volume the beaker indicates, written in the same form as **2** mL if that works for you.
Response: **950** mL
